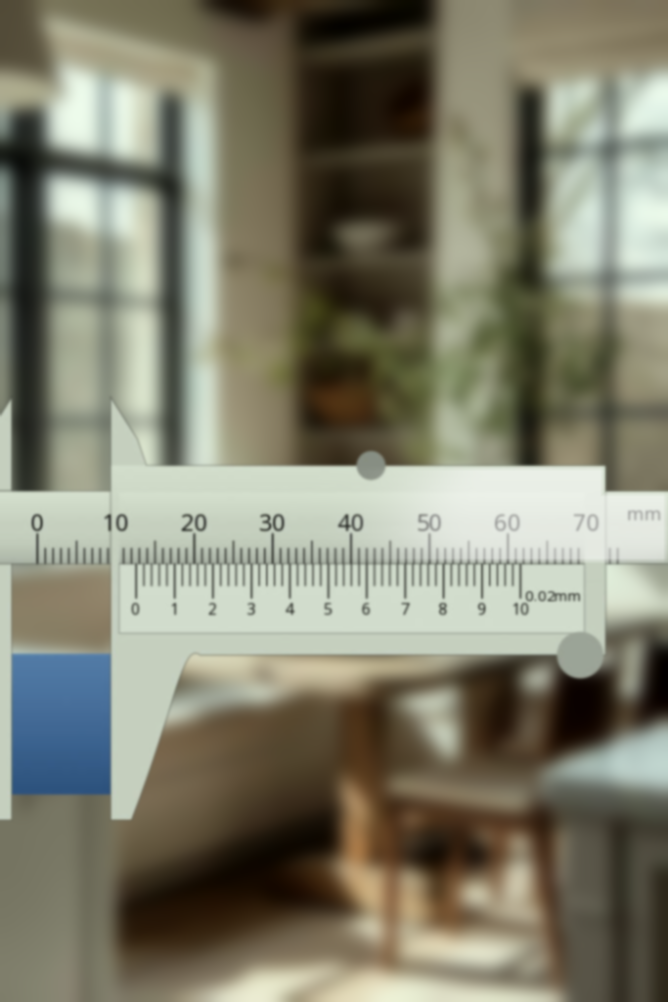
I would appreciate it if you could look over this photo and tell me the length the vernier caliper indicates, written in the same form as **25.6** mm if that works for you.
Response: **12.6** mm
